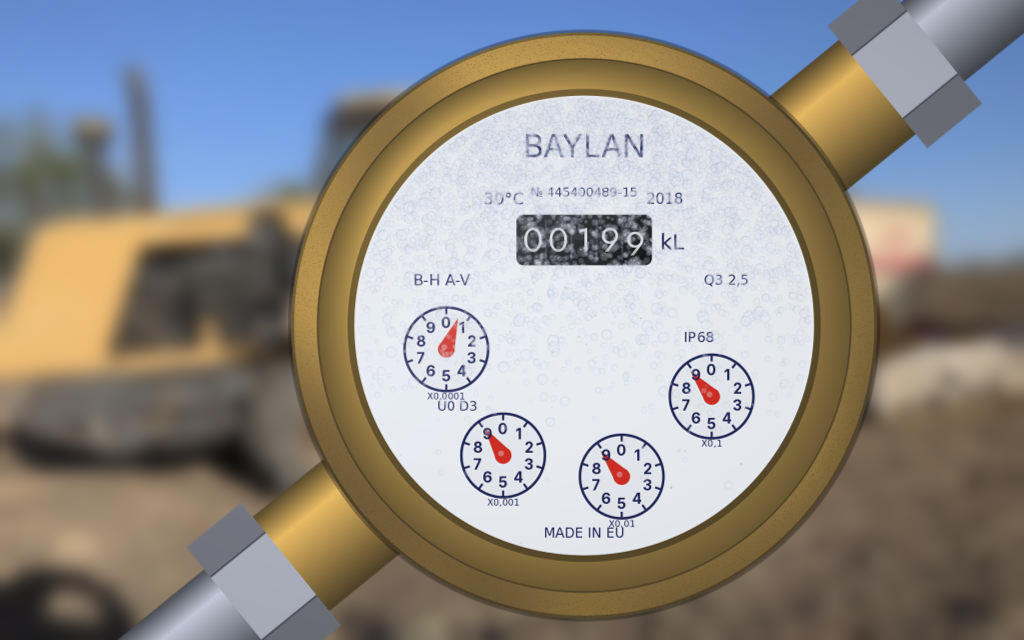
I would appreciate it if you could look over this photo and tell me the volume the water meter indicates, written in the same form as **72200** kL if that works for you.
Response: **198.8890** kL
